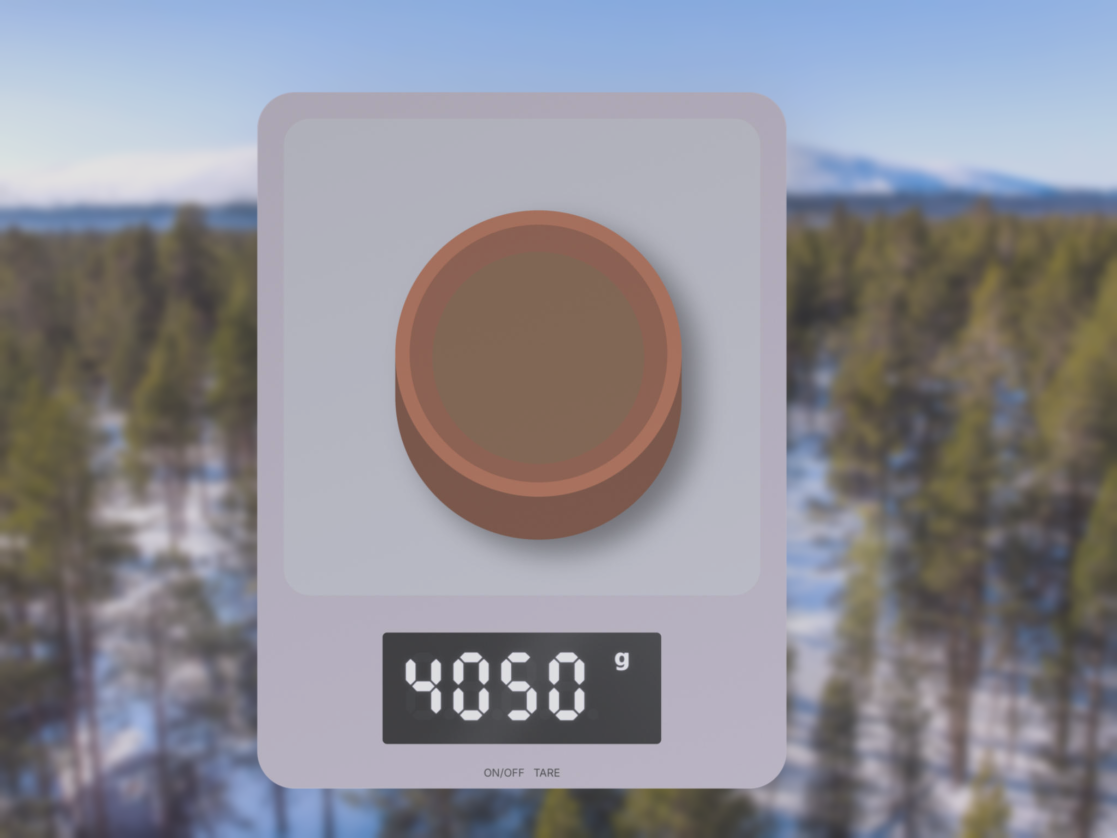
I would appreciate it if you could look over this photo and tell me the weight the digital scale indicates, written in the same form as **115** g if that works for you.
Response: **4050** g
